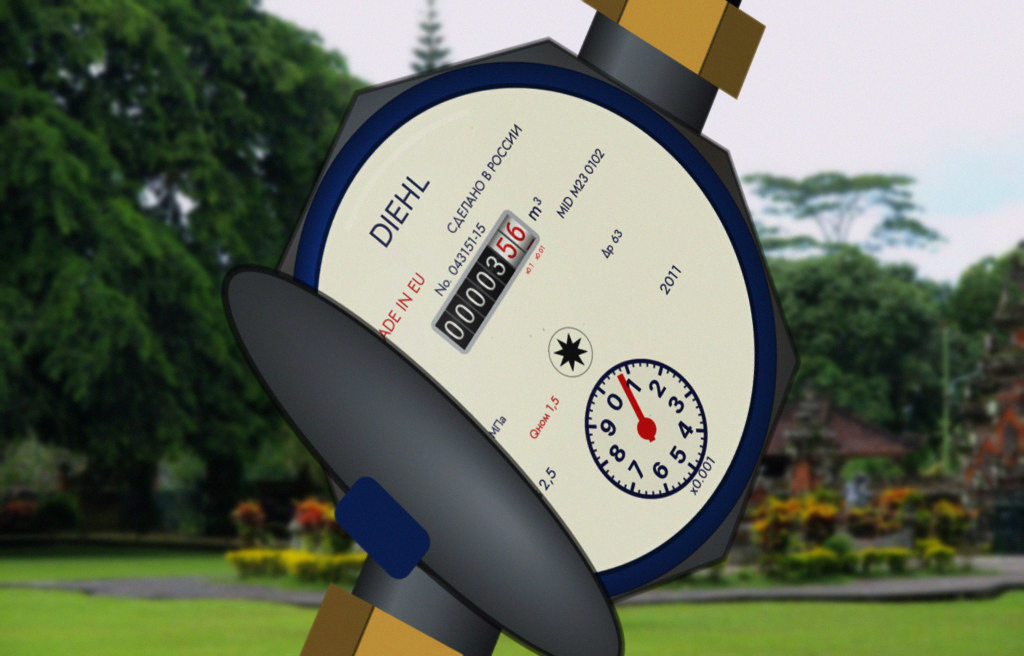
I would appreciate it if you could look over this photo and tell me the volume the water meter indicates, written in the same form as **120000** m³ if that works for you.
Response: **3.560** m³
